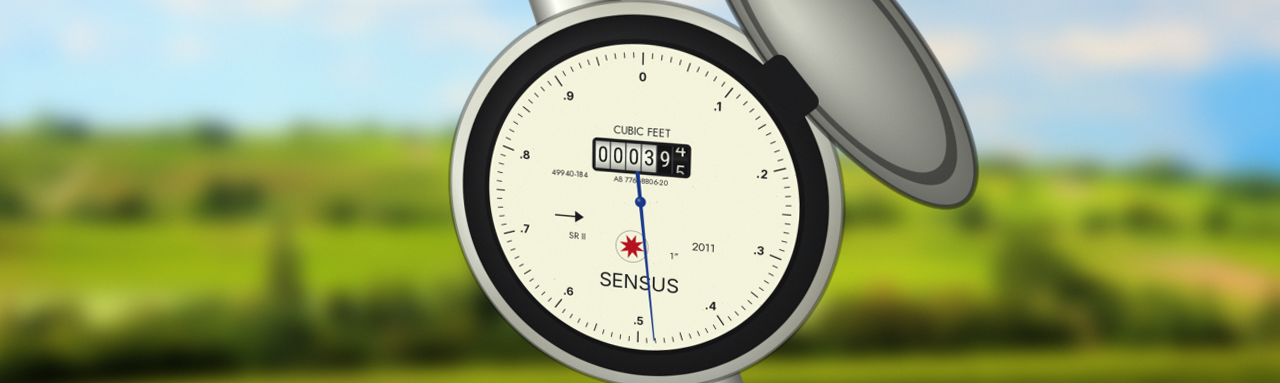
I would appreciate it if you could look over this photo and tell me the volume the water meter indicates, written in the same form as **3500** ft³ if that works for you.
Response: **394.48** ft³
